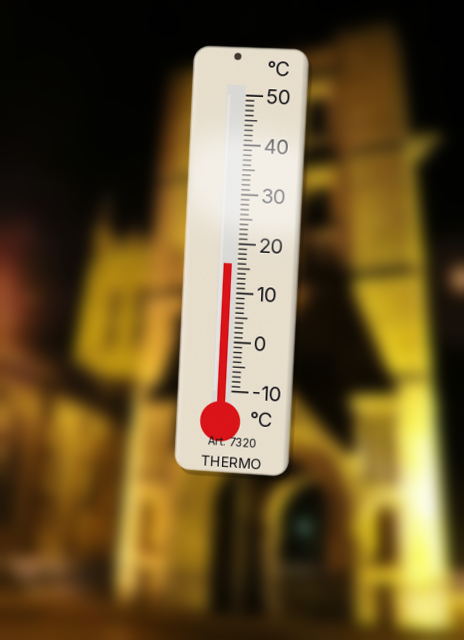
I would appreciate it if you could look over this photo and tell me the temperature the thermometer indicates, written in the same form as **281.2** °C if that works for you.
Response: **16** °C
